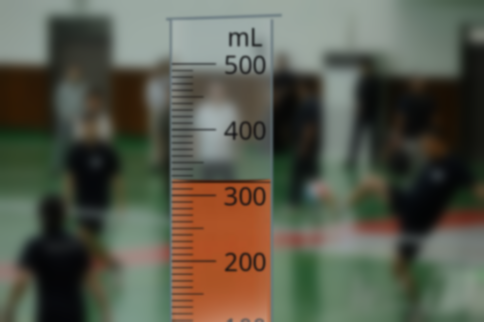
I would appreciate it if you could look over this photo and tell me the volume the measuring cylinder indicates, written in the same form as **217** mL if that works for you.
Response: **320** mL
